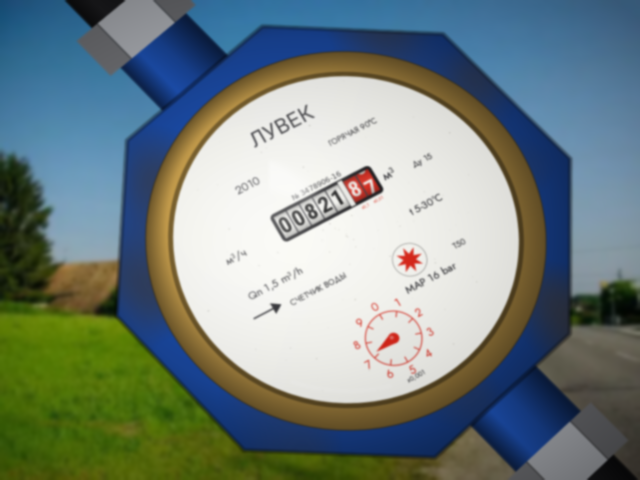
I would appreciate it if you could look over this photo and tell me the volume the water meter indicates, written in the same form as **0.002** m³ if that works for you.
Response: **821.867** m³
